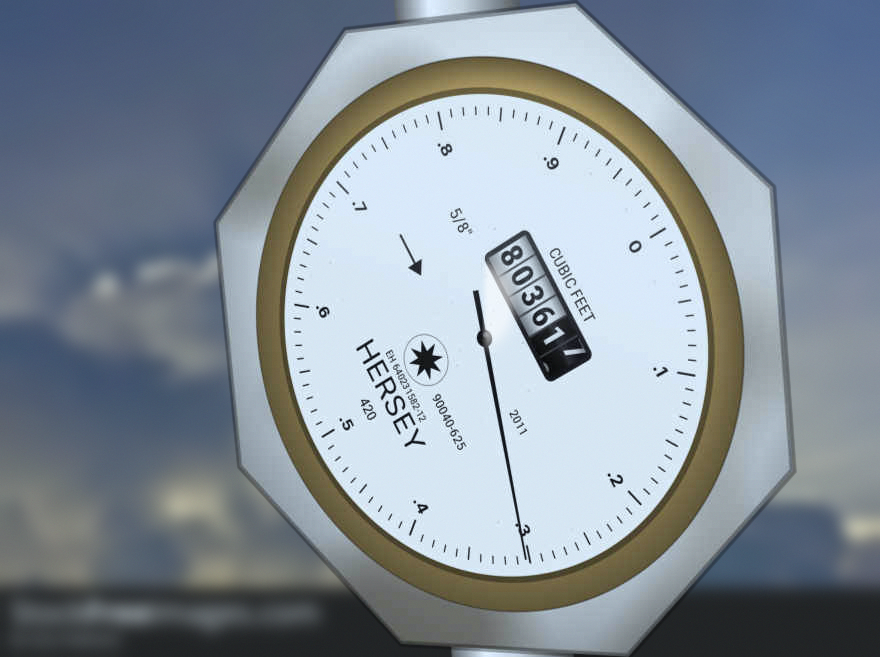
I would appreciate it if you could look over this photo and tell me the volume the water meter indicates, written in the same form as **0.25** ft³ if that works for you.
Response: **803617.30** ft³
